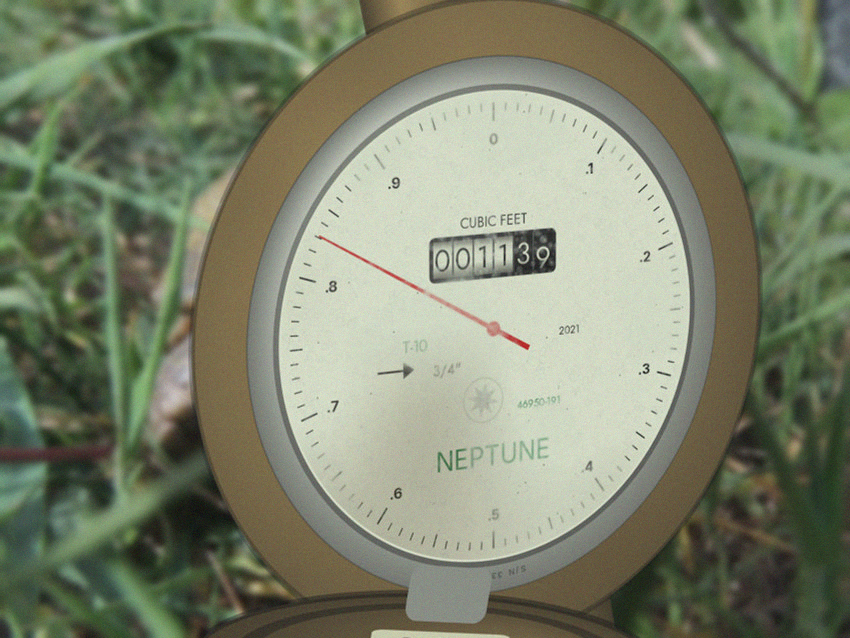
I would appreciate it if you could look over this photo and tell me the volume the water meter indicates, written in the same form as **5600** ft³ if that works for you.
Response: **1138.83** ft³
